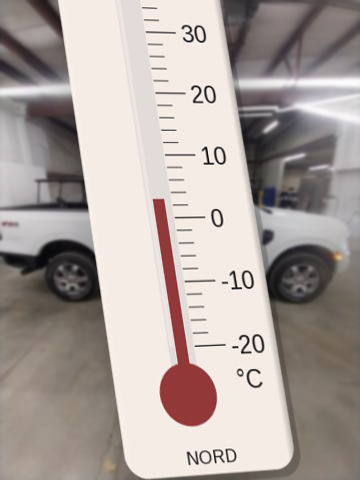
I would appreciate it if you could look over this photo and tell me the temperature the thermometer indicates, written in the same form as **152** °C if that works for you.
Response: **3** °C
